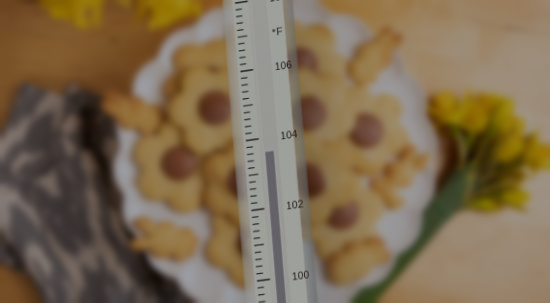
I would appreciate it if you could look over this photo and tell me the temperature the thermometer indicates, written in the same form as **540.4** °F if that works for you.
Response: **103.6** °F
